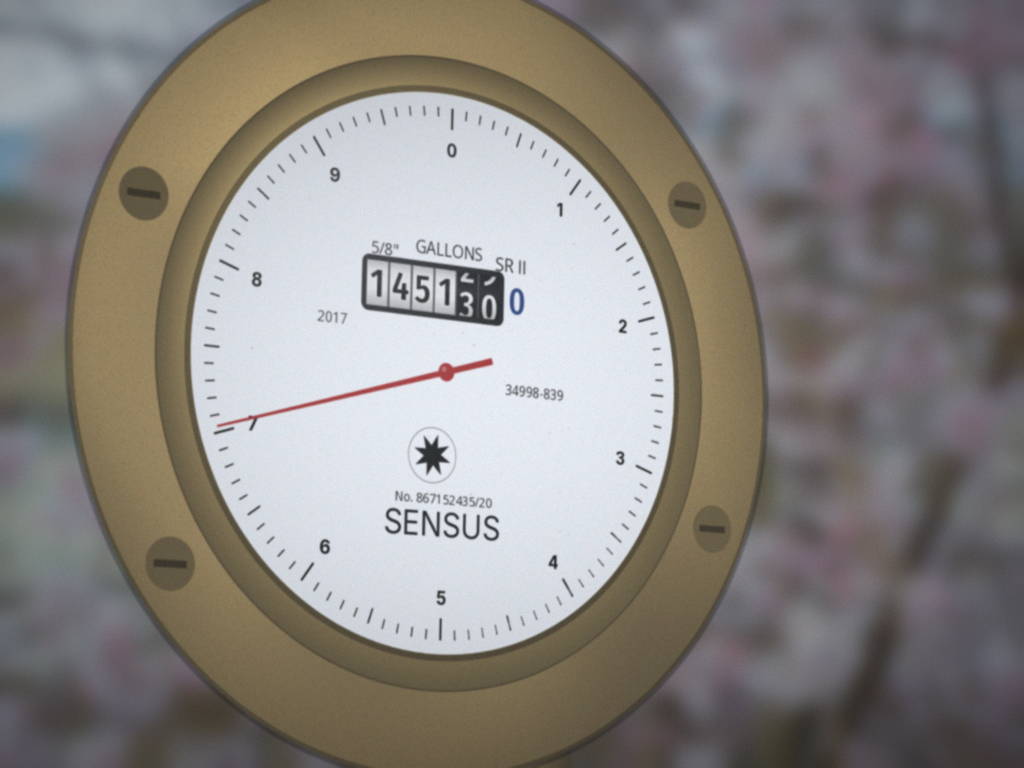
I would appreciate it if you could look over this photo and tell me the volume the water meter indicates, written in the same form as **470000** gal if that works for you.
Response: **1451297.0** gal
